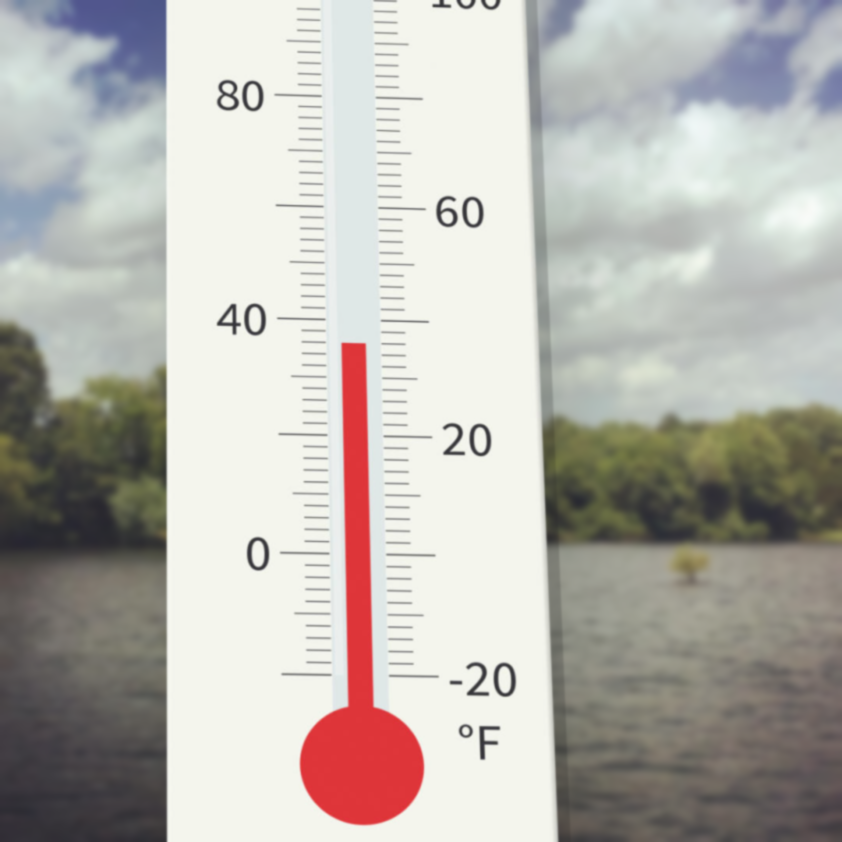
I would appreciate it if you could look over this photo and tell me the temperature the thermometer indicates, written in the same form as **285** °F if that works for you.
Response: **36** °F
